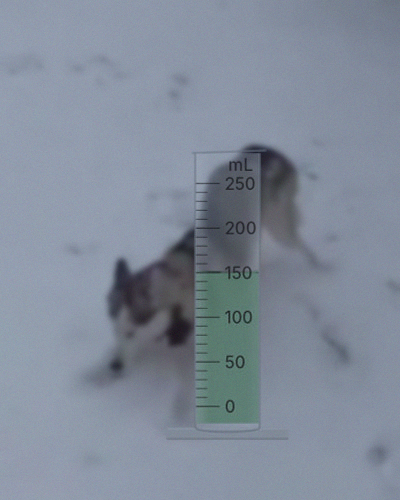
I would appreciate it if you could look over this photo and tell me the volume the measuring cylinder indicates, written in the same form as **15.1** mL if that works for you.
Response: **150** mL
